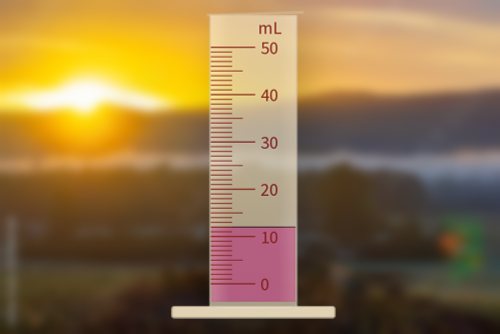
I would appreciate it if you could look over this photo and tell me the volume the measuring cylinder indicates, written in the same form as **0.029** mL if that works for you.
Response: **12** mL
